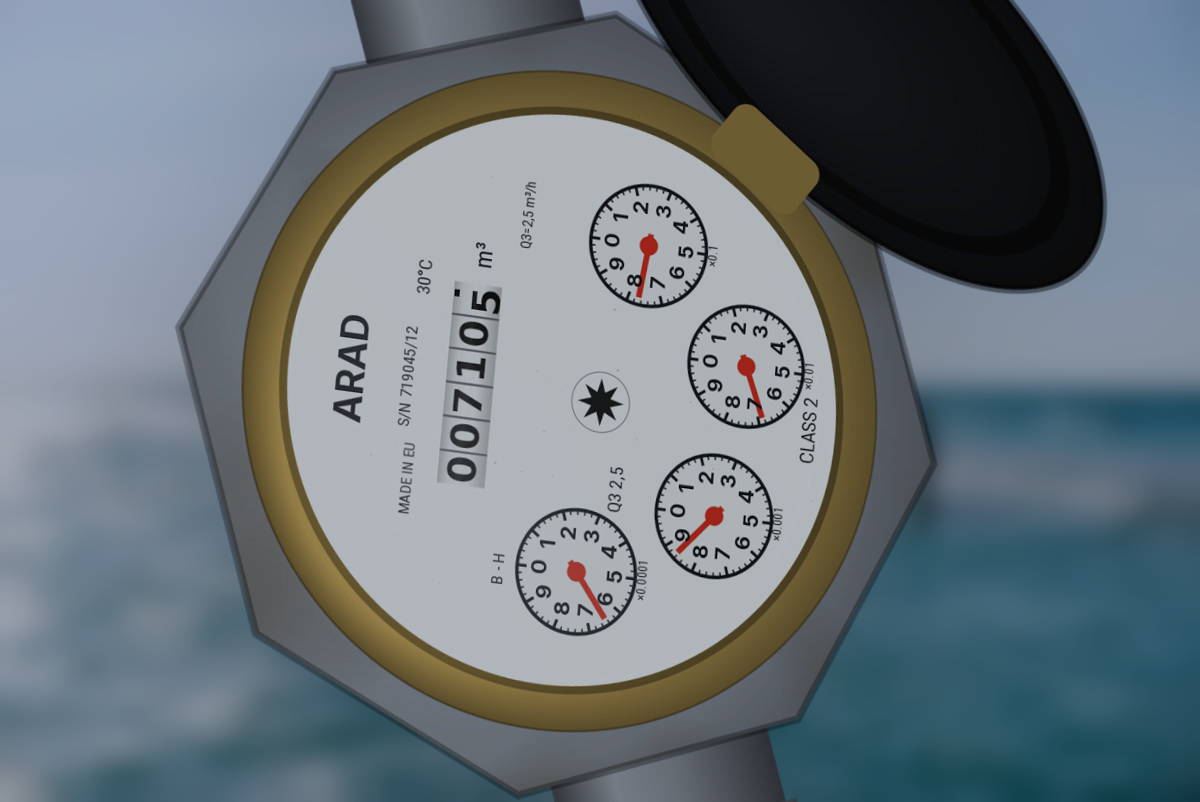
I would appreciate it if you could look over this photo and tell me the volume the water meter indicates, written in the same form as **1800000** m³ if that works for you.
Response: **7104.7686** m³
